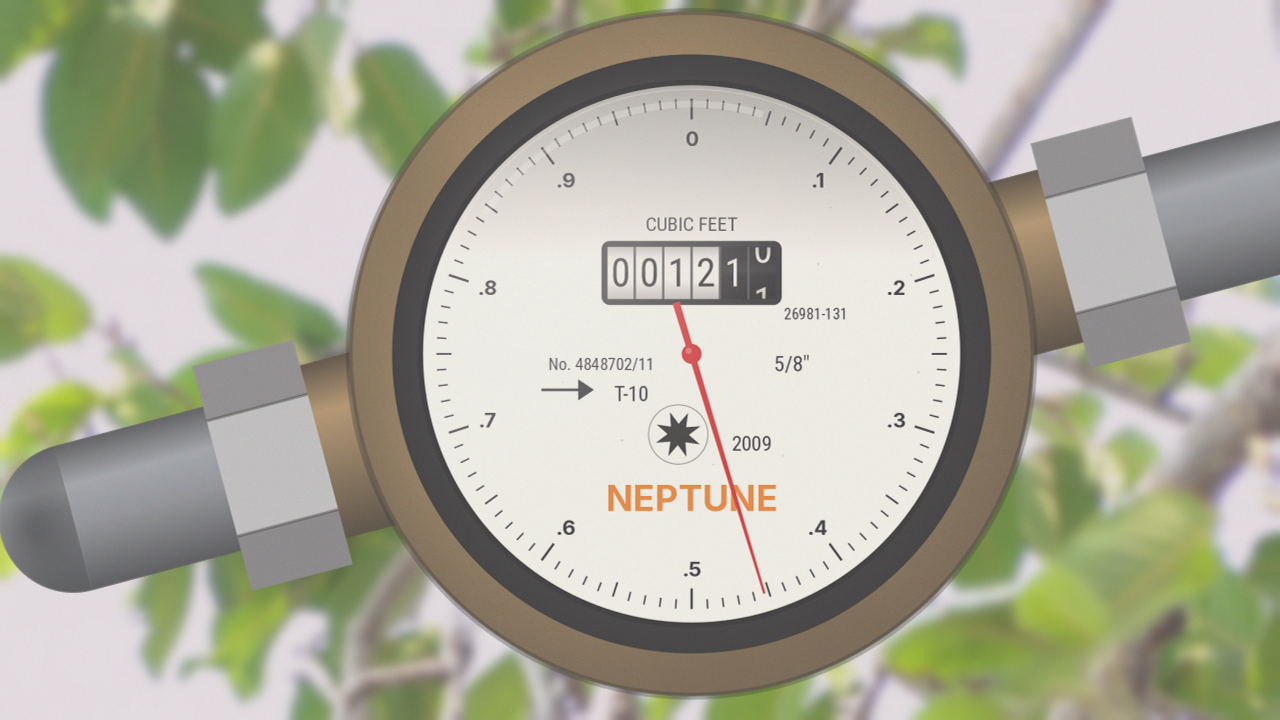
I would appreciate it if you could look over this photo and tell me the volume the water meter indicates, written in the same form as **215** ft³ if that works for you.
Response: **1210.45** ft³
